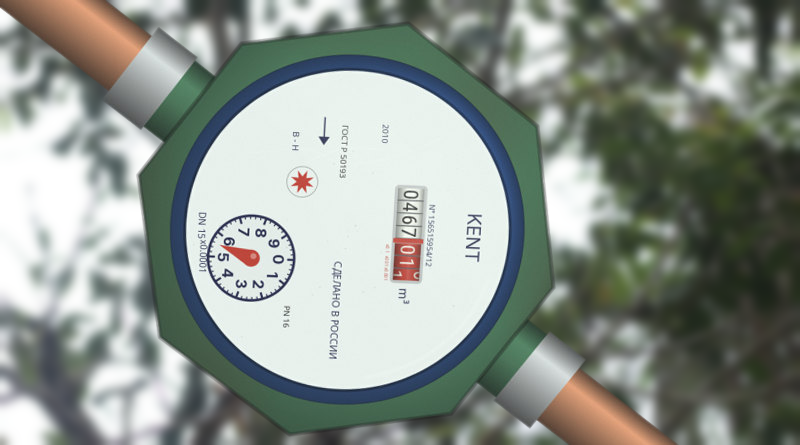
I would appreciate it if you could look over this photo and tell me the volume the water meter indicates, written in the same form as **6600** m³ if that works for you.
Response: **467.0105** m³
